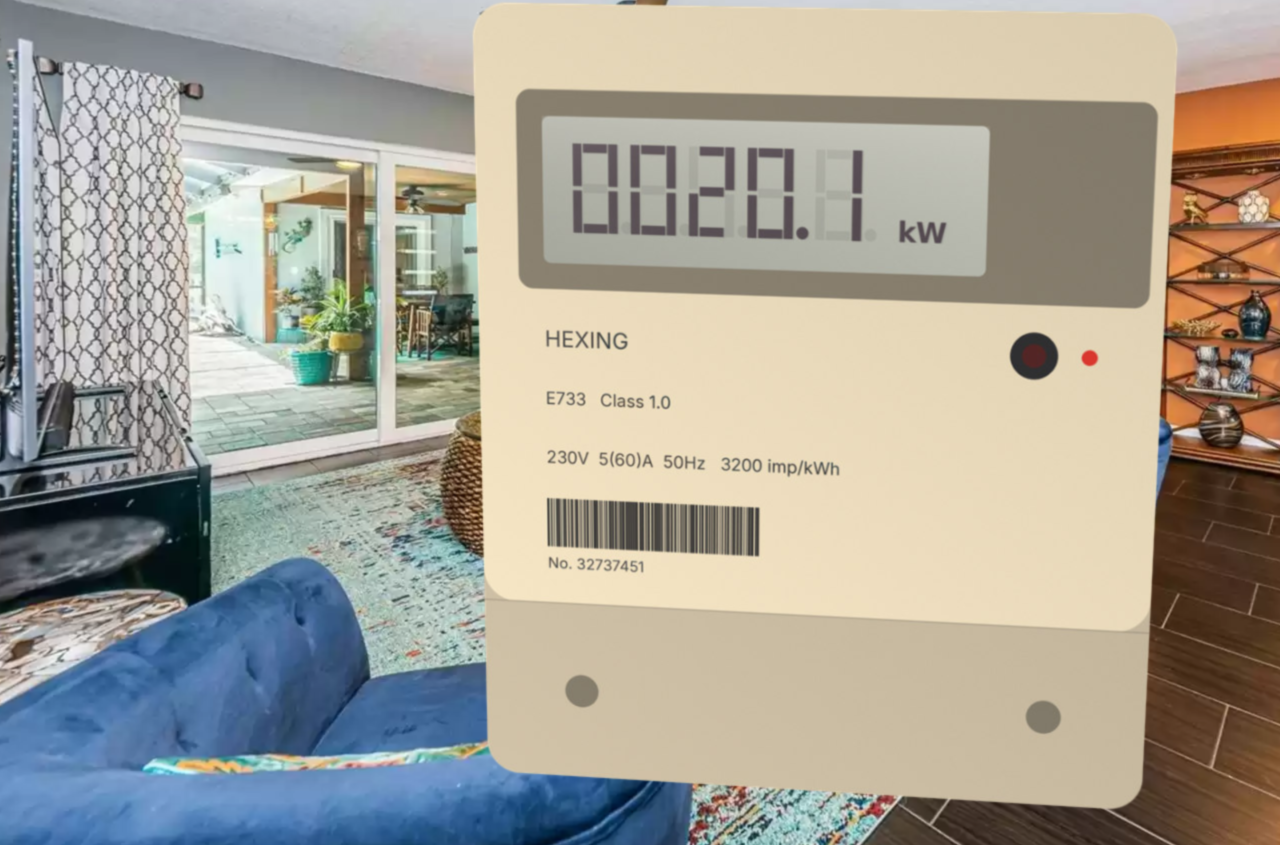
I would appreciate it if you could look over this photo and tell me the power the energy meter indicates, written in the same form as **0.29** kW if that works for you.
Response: **20.1** kW
